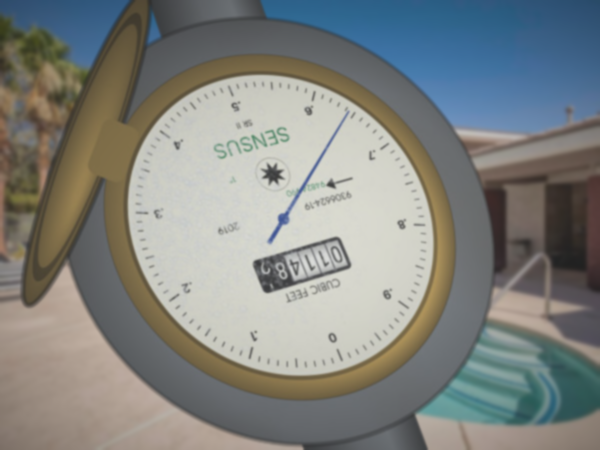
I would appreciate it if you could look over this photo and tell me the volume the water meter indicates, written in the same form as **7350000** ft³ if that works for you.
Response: **11481.64** ft³
